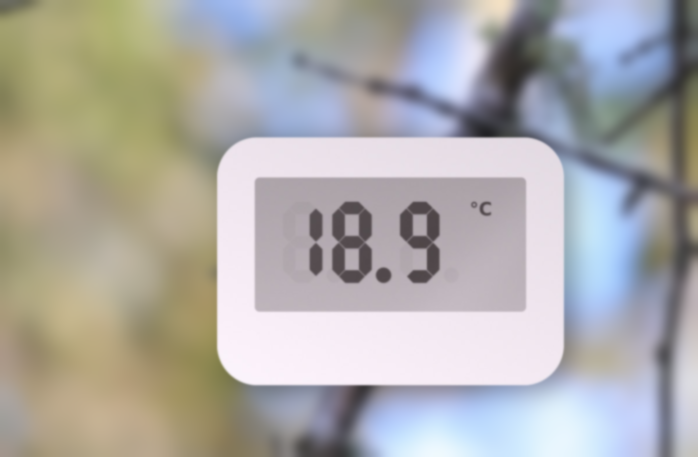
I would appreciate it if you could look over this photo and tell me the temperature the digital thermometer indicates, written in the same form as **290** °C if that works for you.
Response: **18.9** °C
